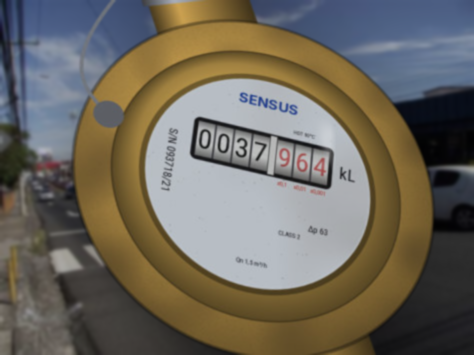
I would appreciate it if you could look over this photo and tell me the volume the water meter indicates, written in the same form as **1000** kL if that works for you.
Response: **37.964** kL
